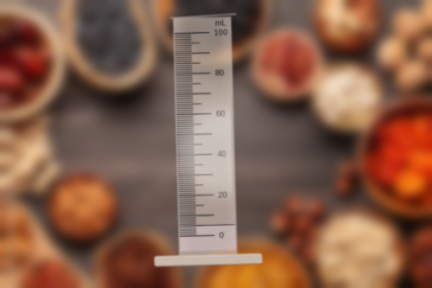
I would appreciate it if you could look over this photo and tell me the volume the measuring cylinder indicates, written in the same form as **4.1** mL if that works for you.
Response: **5** mL
